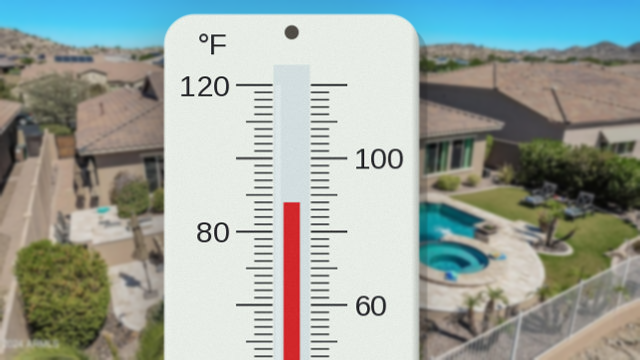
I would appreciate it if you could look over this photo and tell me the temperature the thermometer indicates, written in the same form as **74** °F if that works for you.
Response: **88** °F
